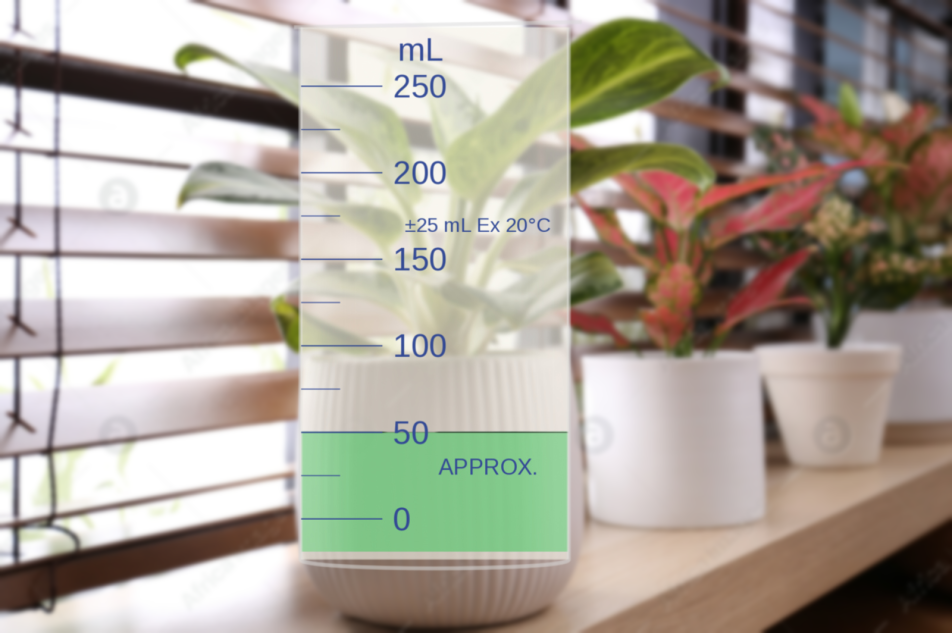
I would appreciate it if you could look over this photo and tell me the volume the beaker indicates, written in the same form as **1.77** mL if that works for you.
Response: **50** mL
